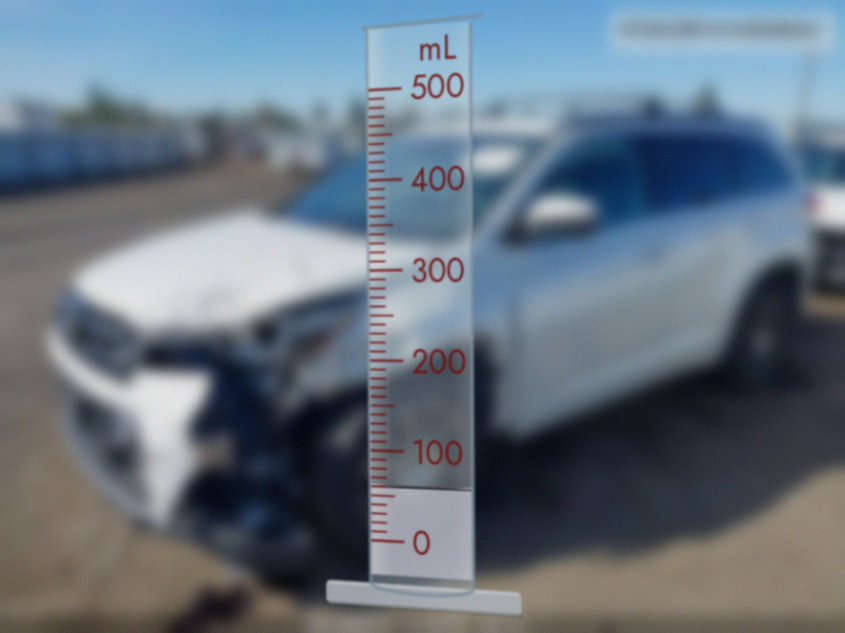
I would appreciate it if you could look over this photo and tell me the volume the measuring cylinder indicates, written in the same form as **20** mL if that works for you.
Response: **60** mL
